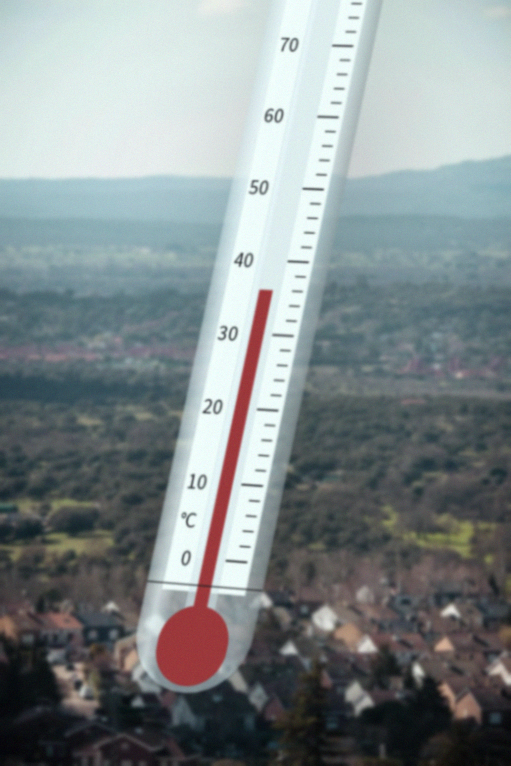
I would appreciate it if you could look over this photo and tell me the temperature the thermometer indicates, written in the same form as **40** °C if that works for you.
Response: **36** °C
